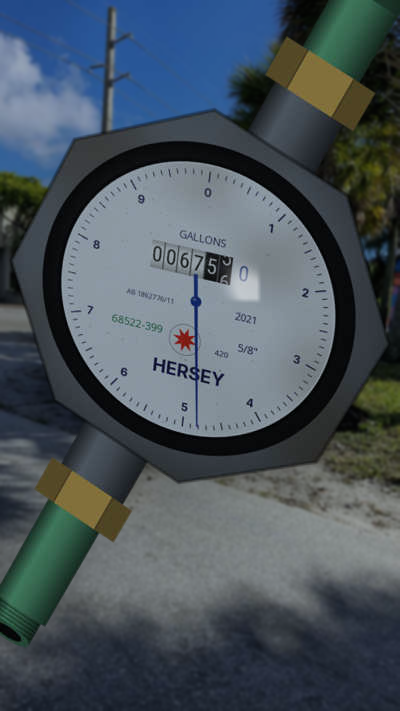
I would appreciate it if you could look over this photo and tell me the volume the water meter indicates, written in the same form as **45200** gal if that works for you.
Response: **67554.8** gal
